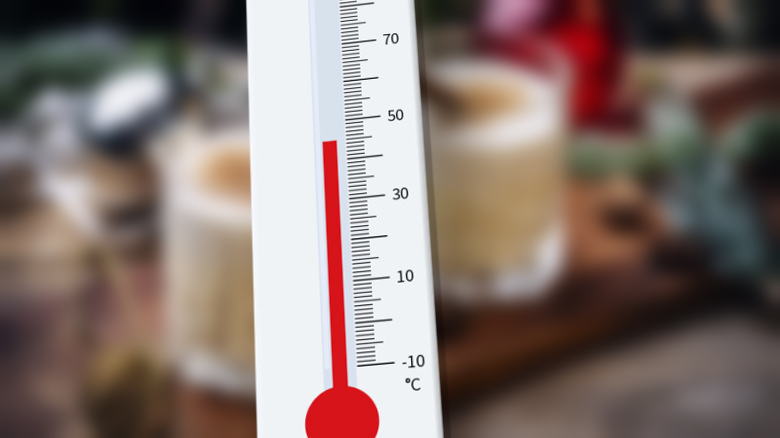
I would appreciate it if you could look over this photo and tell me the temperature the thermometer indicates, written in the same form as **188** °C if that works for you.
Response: **45** °C
